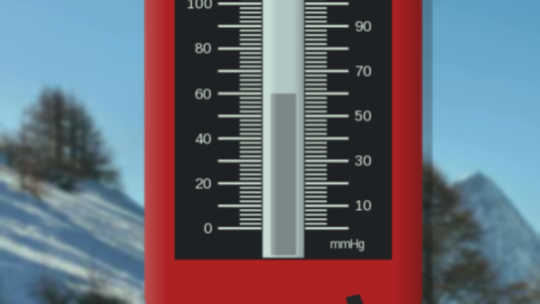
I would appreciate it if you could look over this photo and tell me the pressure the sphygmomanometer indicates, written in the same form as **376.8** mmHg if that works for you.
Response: **60** mmHg
